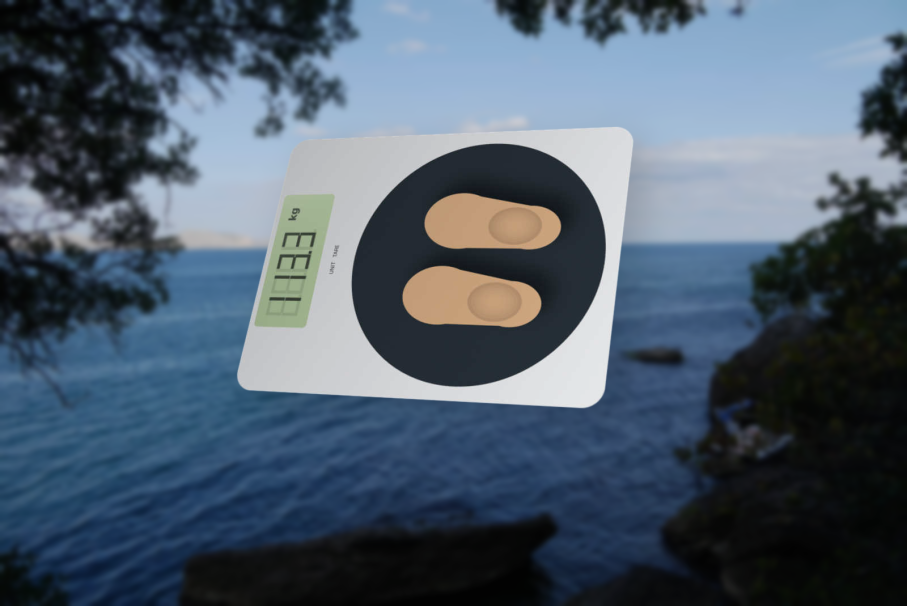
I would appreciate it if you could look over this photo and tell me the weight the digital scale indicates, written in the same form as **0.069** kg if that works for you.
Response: **113.3** kg
